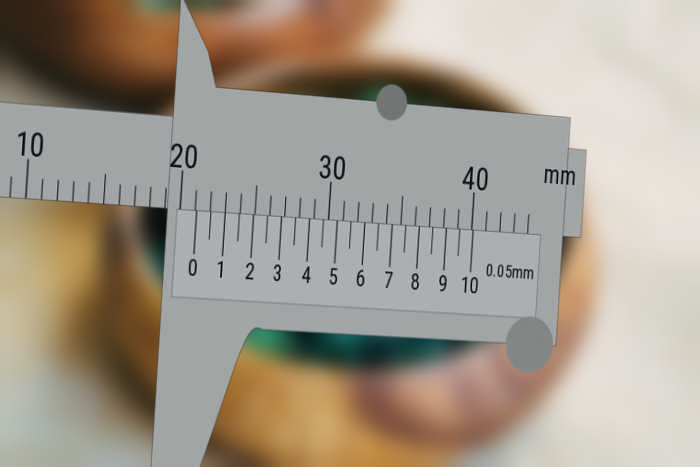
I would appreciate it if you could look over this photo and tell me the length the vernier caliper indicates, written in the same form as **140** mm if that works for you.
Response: **21.1** mm
